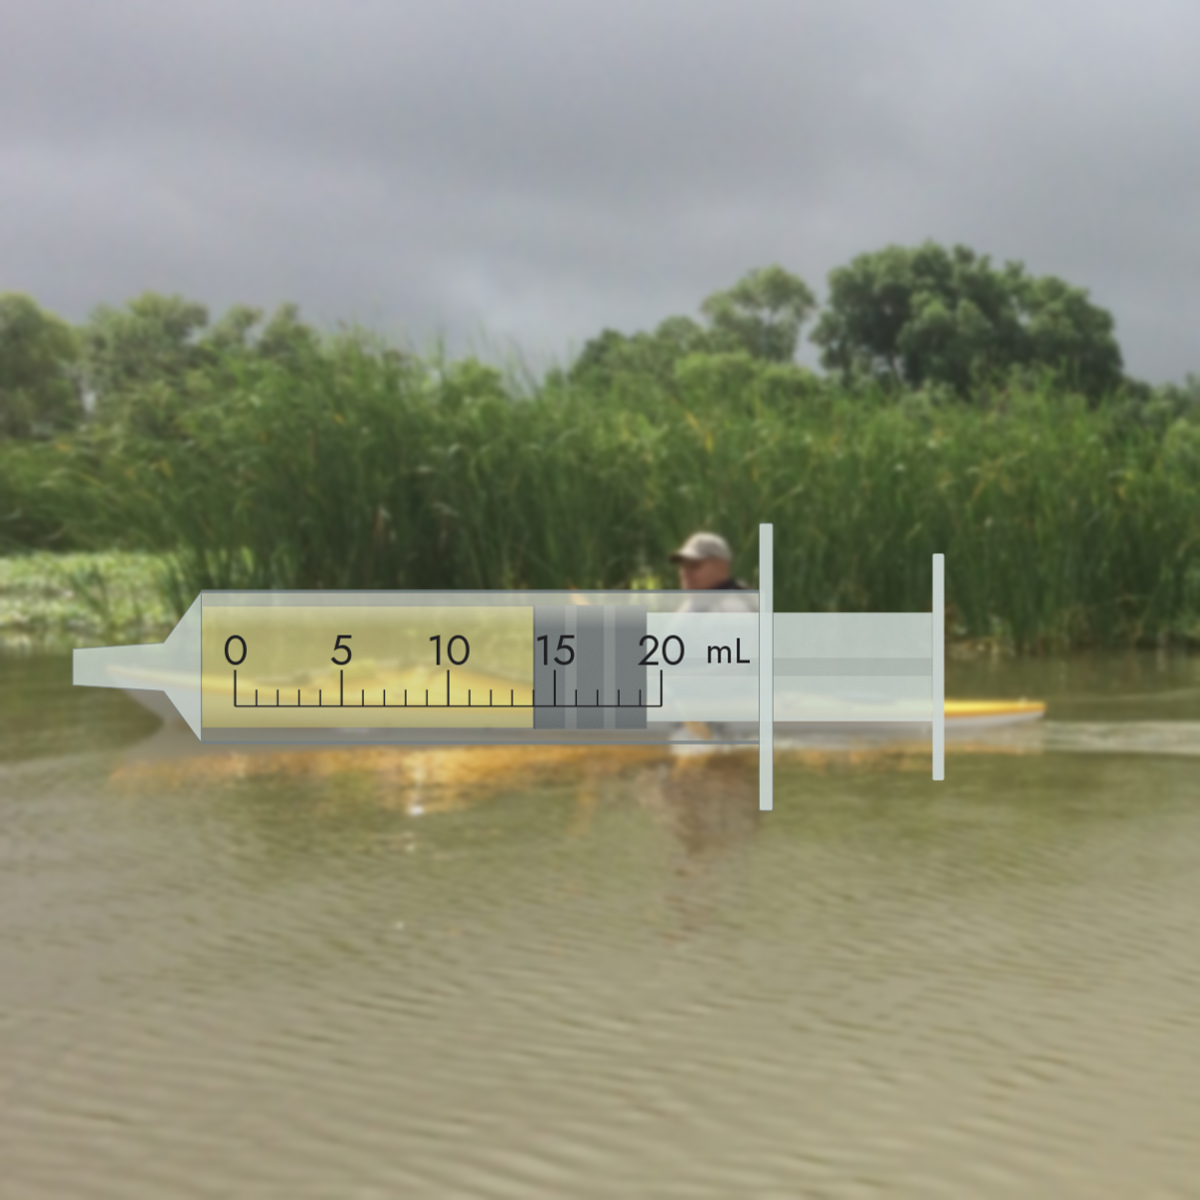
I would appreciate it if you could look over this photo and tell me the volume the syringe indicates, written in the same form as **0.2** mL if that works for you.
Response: **14** mL
